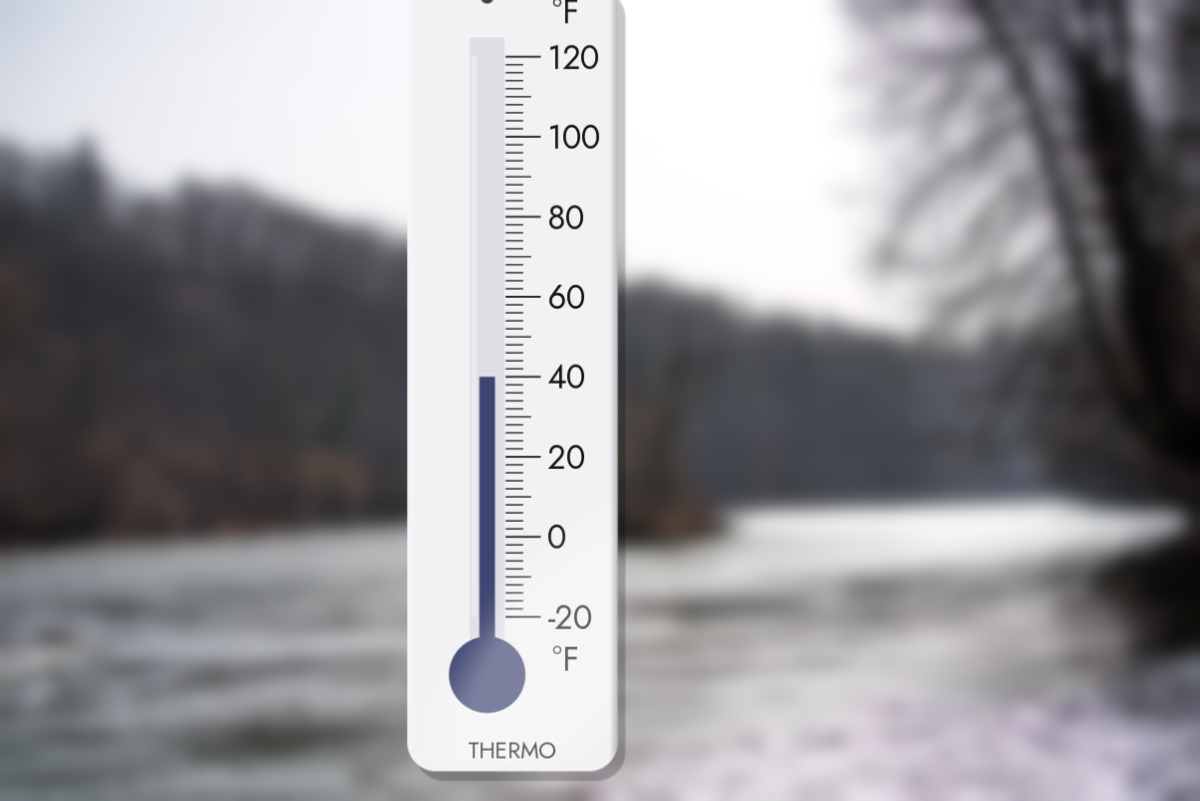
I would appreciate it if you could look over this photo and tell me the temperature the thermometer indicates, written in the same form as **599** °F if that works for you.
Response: **40** °F
